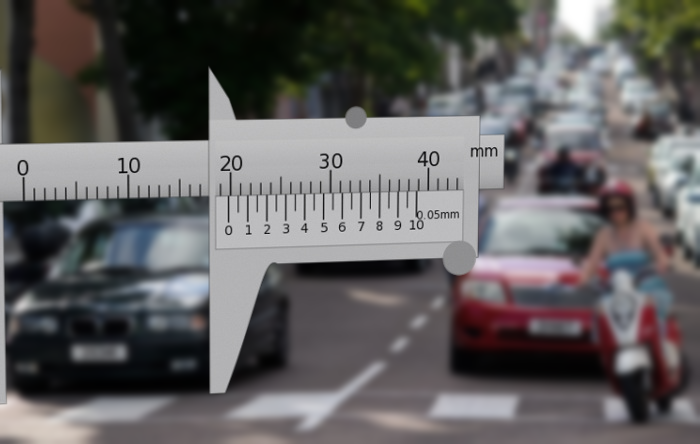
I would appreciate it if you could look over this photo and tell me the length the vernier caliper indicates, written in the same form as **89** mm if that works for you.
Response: **19.8** mm
